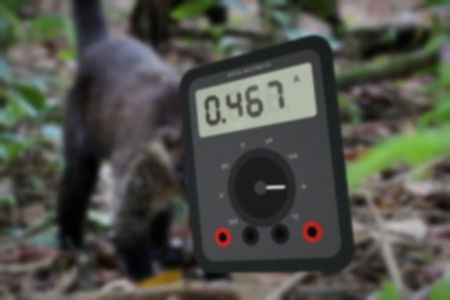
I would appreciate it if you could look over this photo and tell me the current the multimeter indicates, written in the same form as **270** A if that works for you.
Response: **0.467** A
